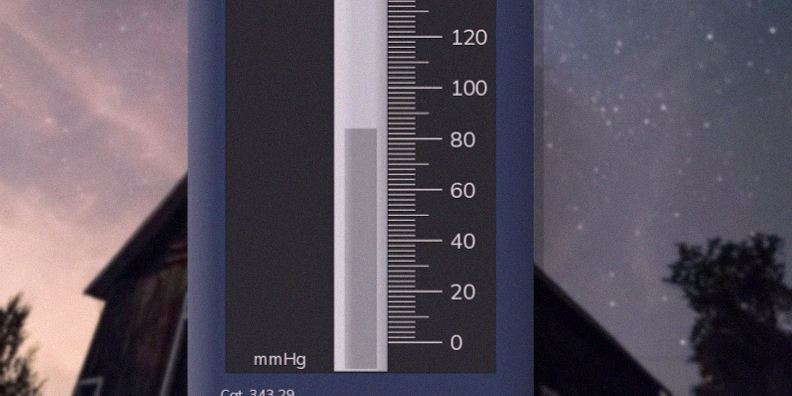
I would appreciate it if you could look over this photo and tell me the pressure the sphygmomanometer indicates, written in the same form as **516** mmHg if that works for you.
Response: **84** mmHg
